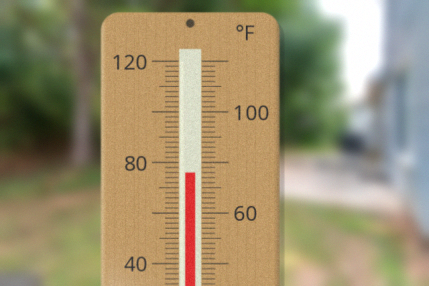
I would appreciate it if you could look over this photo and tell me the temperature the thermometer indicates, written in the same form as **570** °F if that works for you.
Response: **76** °F
